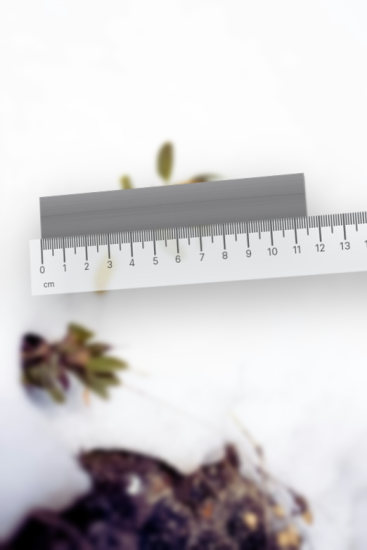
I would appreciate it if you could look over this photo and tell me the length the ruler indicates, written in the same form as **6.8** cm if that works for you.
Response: **11.5** cm
